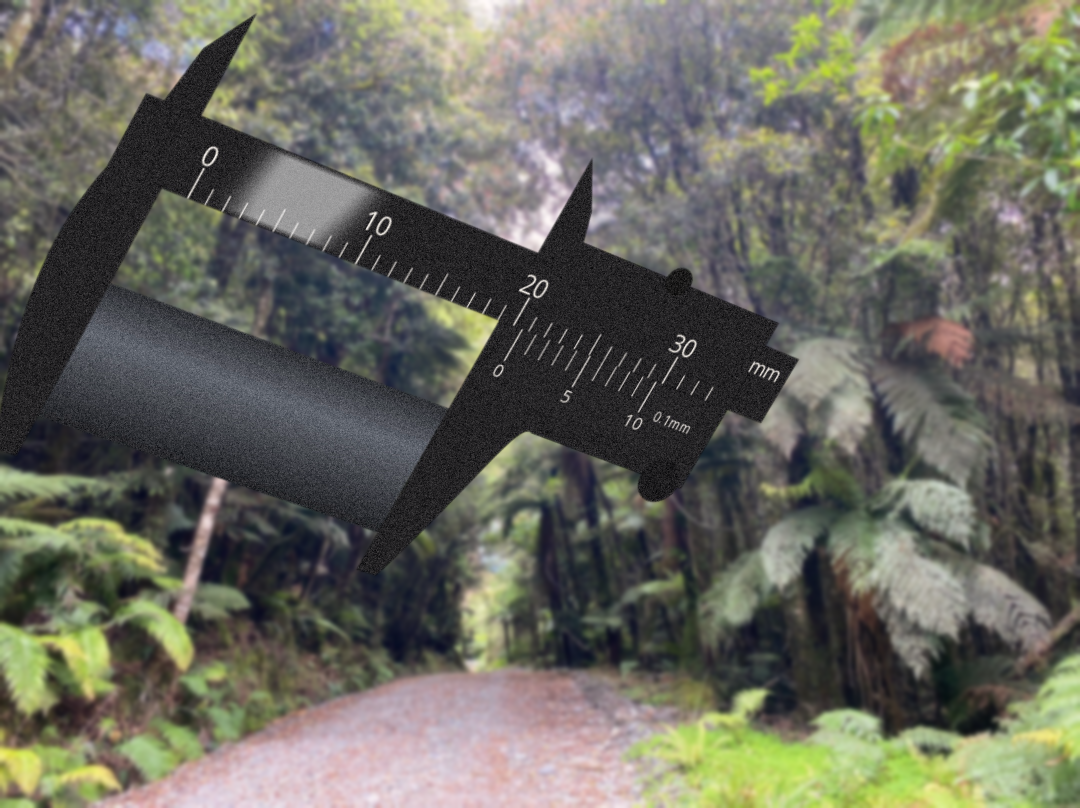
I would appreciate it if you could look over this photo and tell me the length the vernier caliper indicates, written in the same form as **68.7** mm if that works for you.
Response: **20.6** mm
